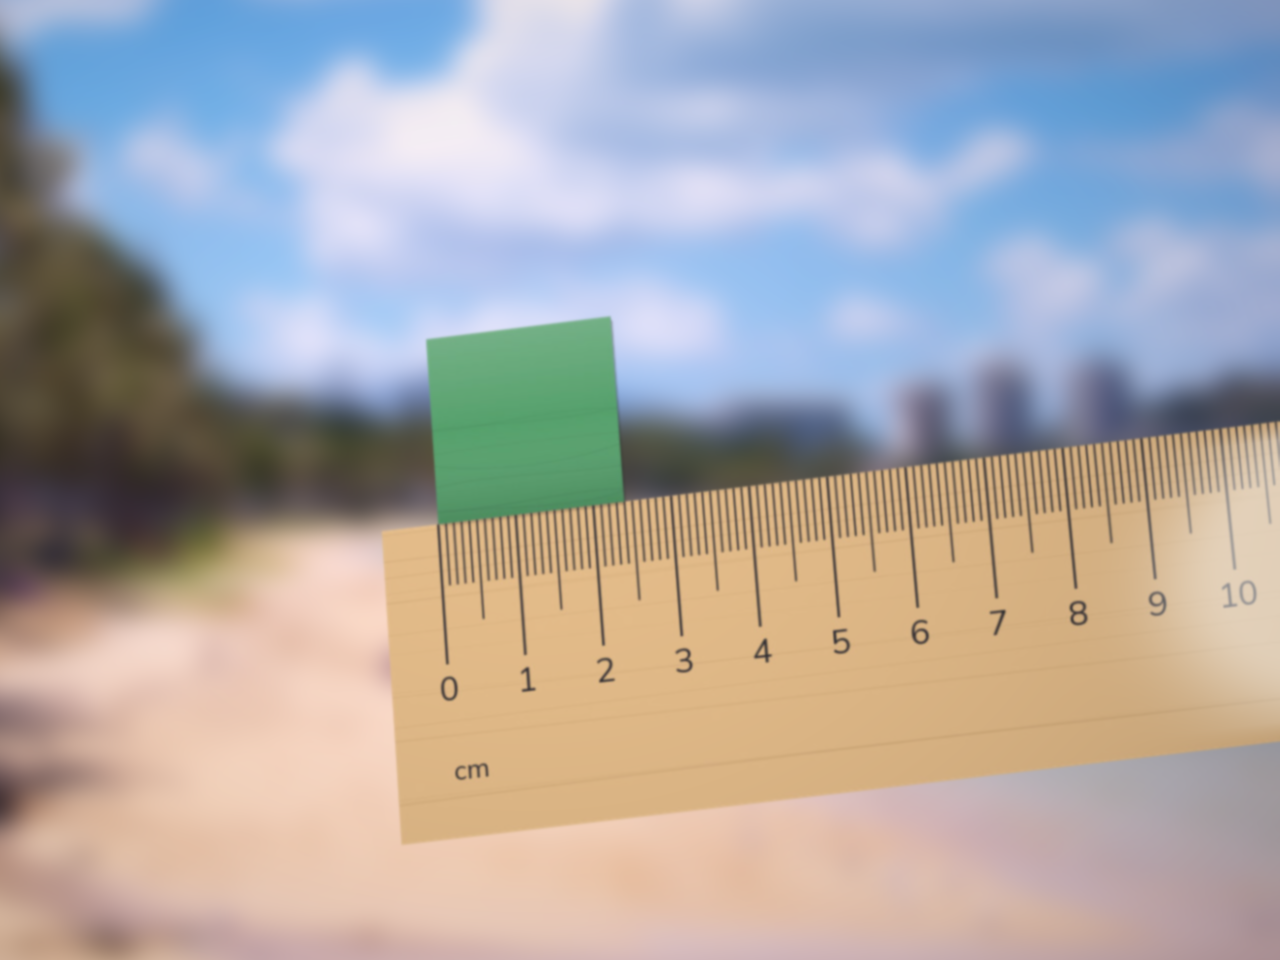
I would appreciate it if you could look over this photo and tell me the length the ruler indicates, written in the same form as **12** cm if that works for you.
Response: **2.4** cm
